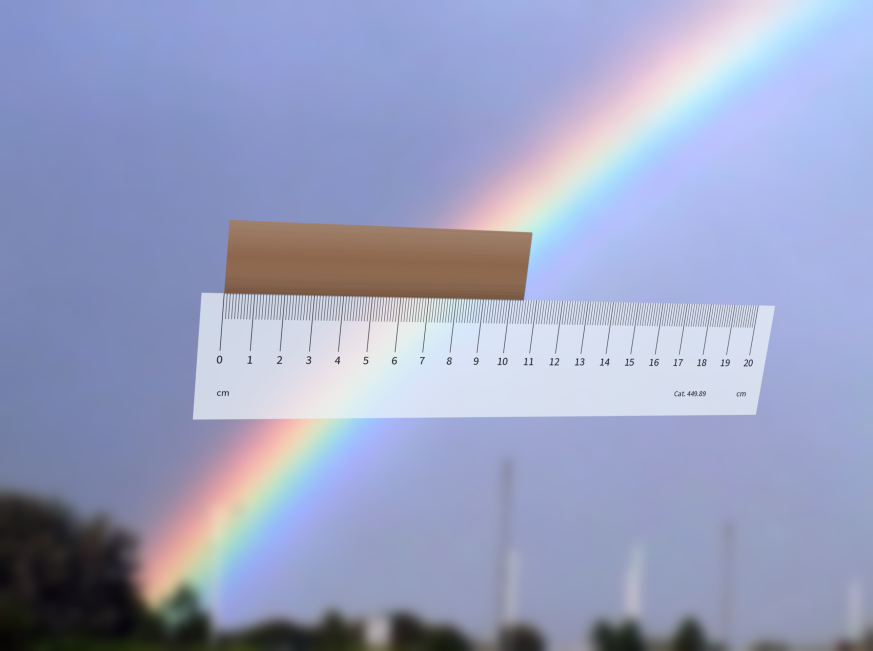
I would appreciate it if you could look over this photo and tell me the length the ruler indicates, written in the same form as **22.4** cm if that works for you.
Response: **10.5** cm
